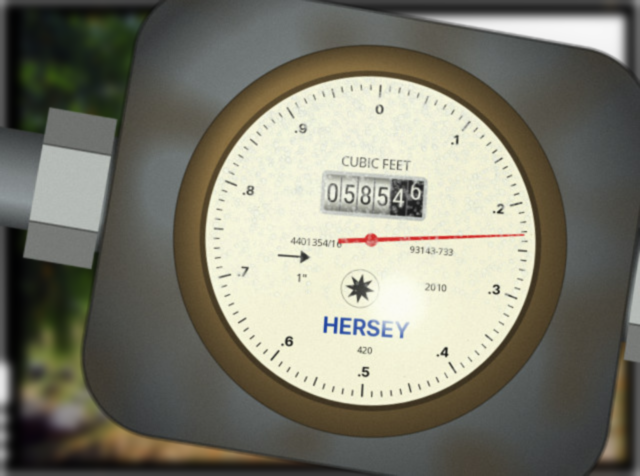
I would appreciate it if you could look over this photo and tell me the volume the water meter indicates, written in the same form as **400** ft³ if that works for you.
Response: **58546.23** ft³
